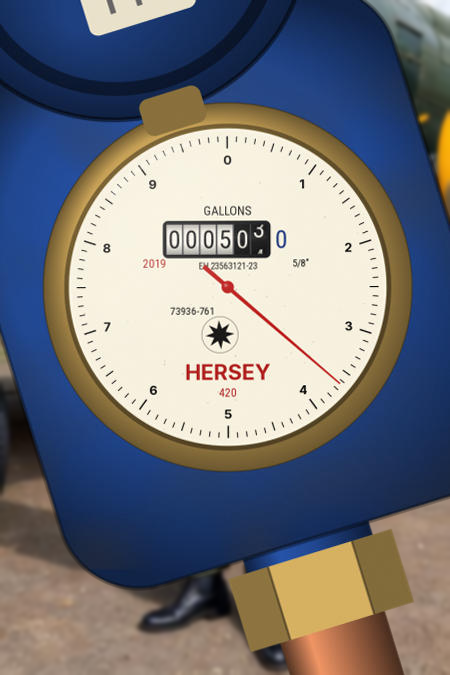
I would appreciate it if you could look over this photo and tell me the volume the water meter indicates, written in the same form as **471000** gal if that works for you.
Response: **5033.6** gal
